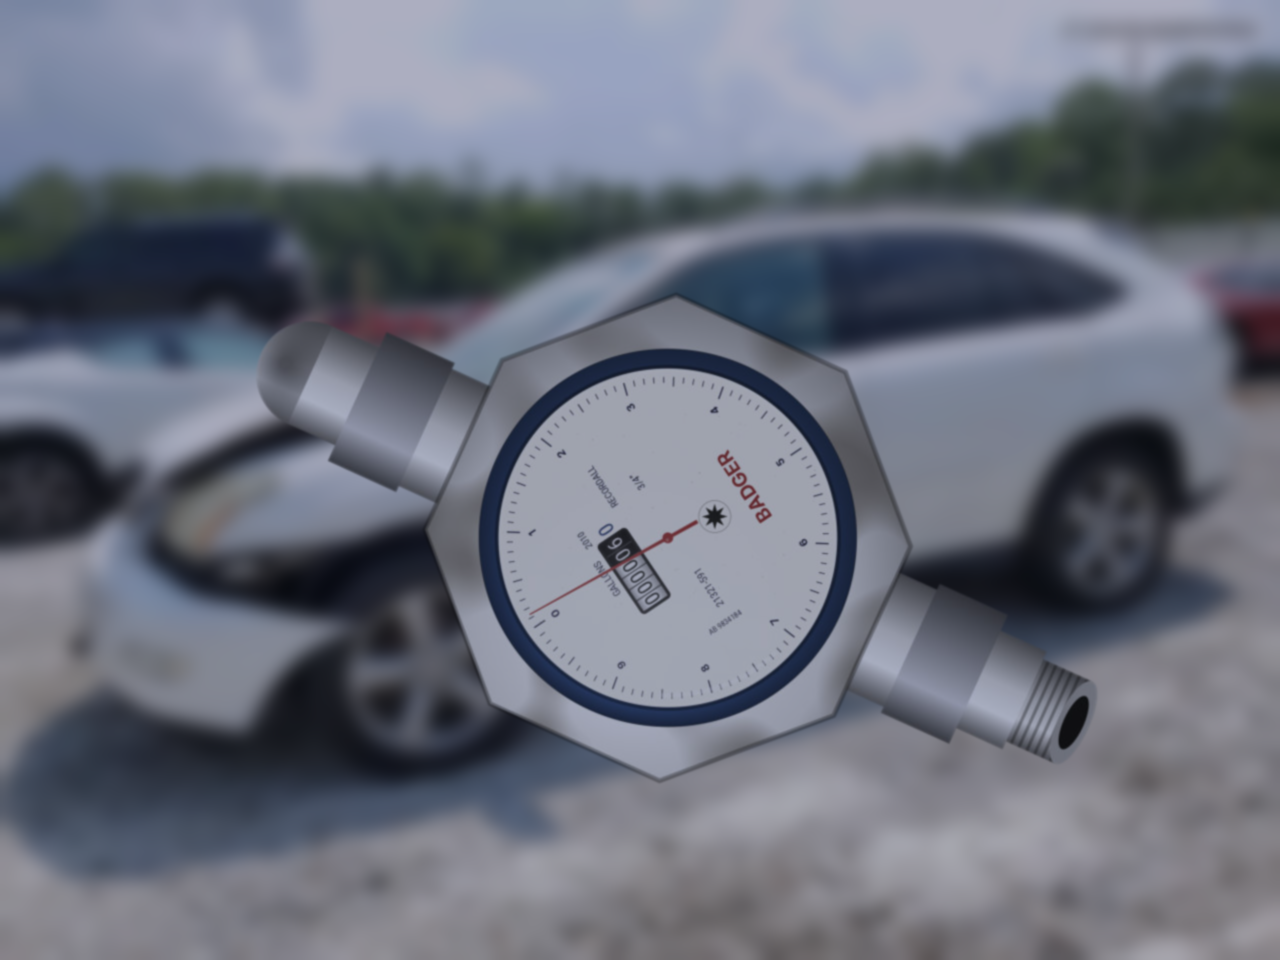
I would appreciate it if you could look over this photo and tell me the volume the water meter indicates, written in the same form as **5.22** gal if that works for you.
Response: **60.1** gal
